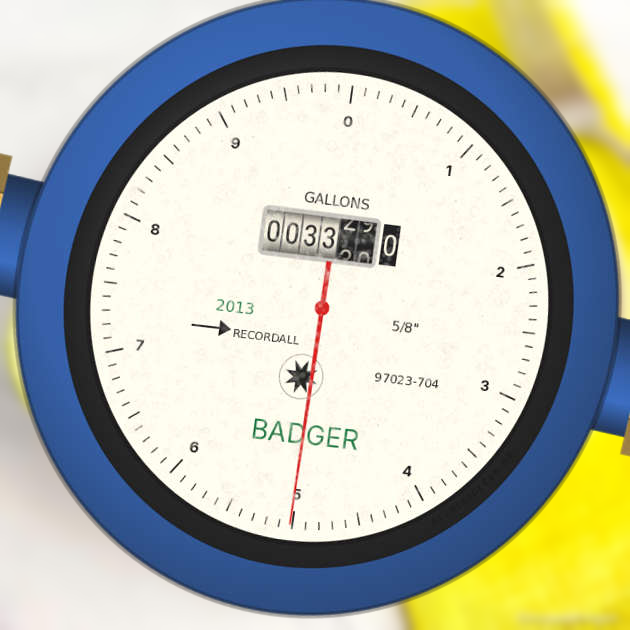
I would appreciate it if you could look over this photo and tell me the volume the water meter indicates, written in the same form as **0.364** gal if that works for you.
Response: **33295.0** gal
